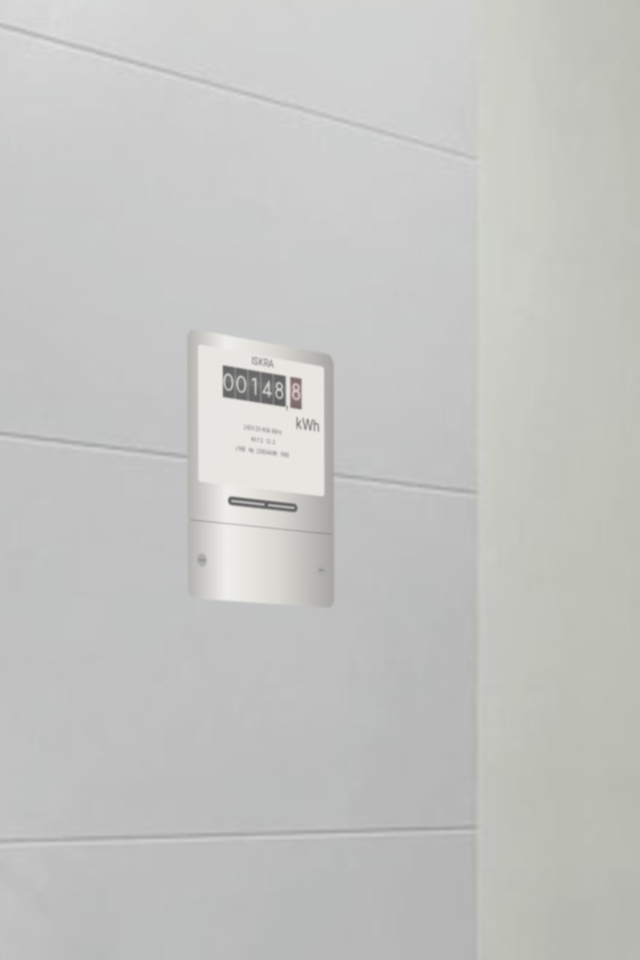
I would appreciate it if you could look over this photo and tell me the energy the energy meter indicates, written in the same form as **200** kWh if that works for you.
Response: **148.8** kWh
